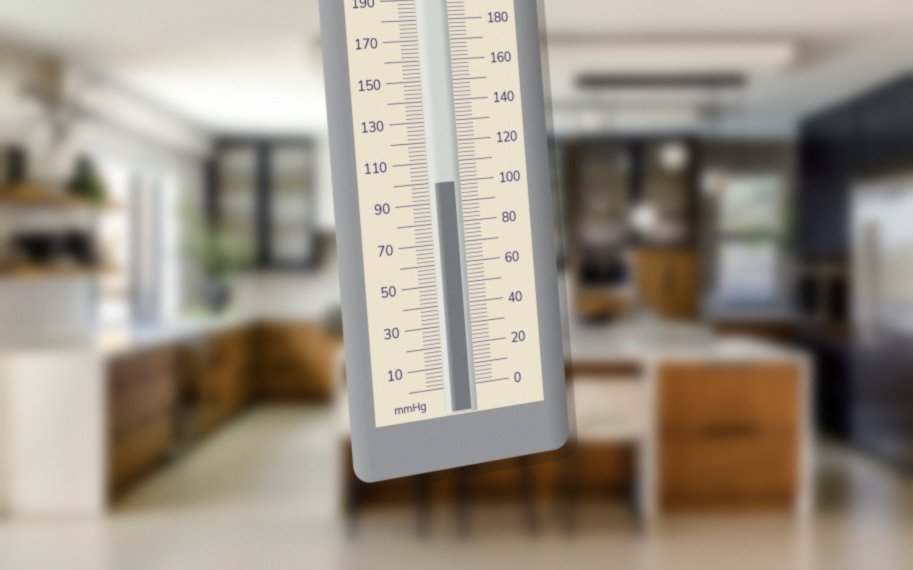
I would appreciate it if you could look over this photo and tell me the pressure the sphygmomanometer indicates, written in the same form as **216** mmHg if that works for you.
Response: **100** mmHg
